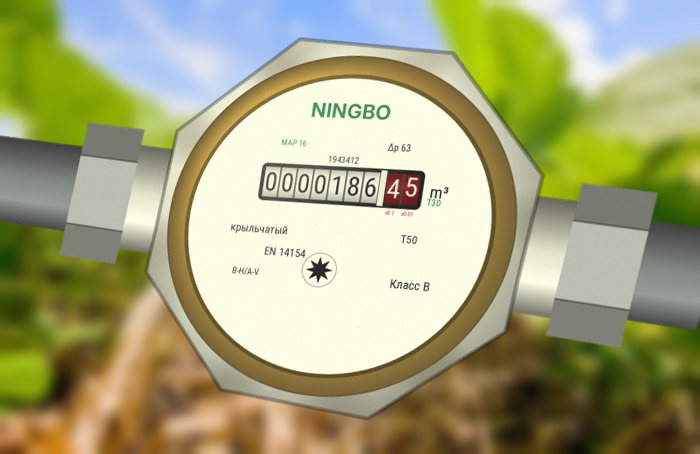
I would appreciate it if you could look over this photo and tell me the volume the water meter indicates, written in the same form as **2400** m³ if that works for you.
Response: **186.45** m³
